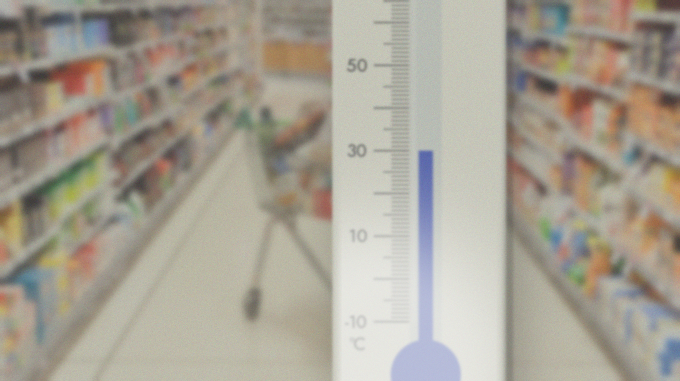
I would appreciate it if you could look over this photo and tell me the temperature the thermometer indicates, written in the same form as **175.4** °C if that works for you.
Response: **30** °C
